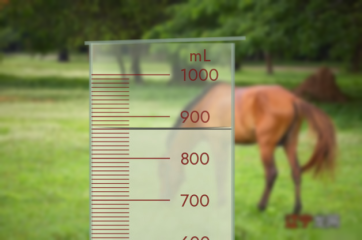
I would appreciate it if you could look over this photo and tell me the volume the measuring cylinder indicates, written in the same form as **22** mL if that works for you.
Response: **870** mL
